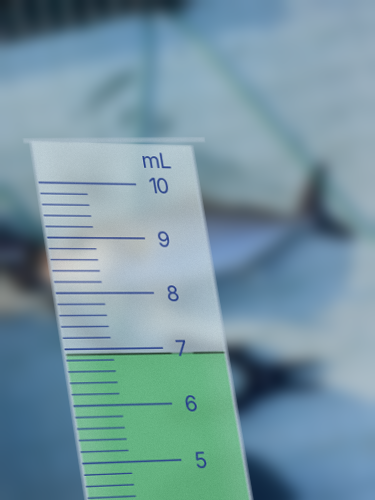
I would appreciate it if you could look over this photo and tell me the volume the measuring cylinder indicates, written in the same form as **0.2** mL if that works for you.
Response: **6.9** mL
